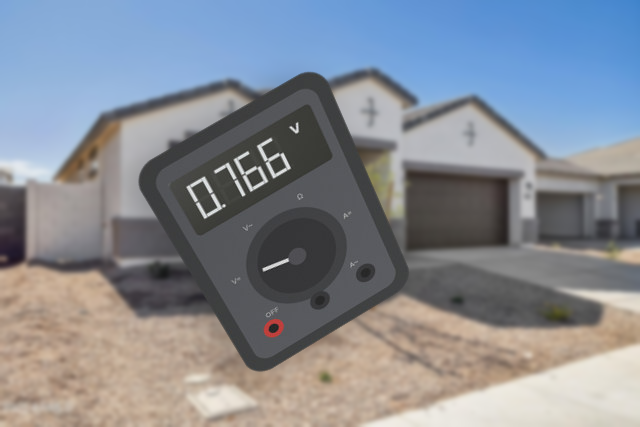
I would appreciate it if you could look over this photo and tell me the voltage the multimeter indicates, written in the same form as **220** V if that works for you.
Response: **0.766** V
